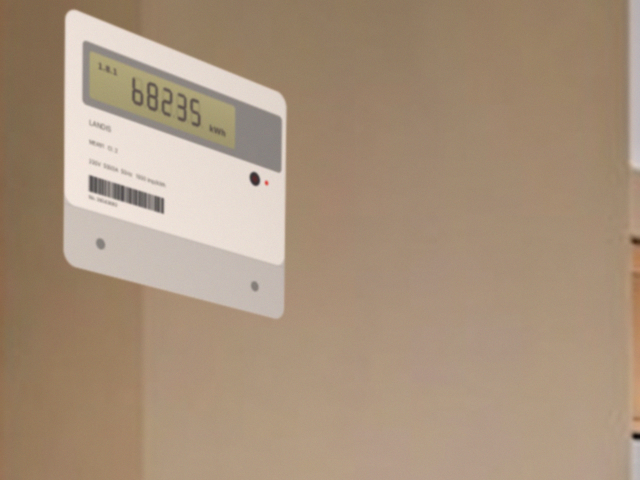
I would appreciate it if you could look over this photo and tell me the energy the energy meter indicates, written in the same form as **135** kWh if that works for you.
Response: **68235** kWh
